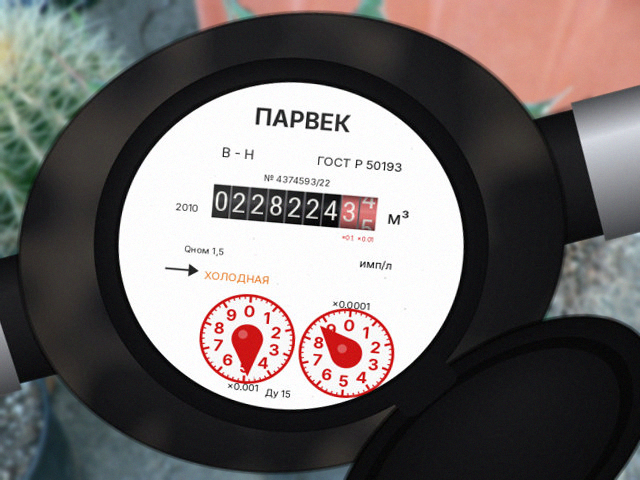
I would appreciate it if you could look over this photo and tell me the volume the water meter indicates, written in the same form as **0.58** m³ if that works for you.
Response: **228224.3448** m³
